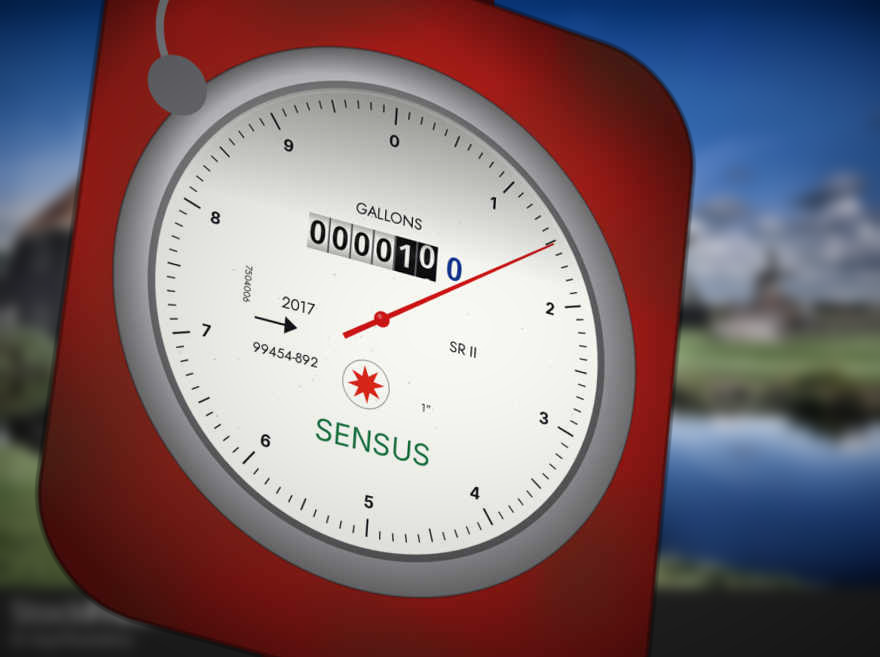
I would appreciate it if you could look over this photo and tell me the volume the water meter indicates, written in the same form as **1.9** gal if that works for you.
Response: **101.5** gal
